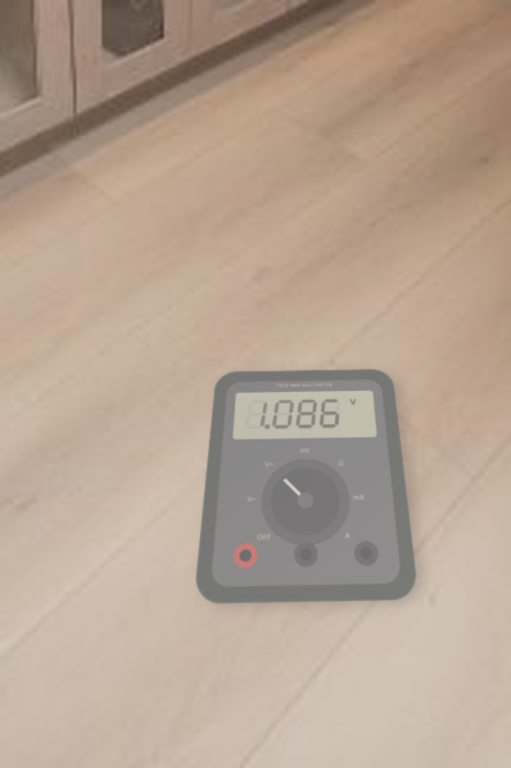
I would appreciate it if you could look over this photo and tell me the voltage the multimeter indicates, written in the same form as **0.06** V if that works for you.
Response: **1.086** V
